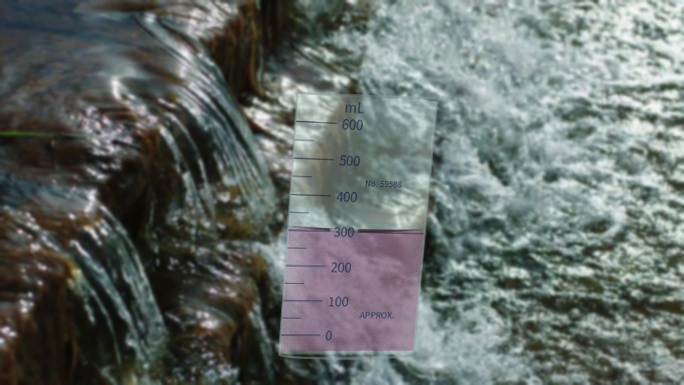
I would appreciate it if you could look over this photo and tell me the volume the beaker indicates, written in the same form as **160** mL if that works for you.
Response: **300** mL
